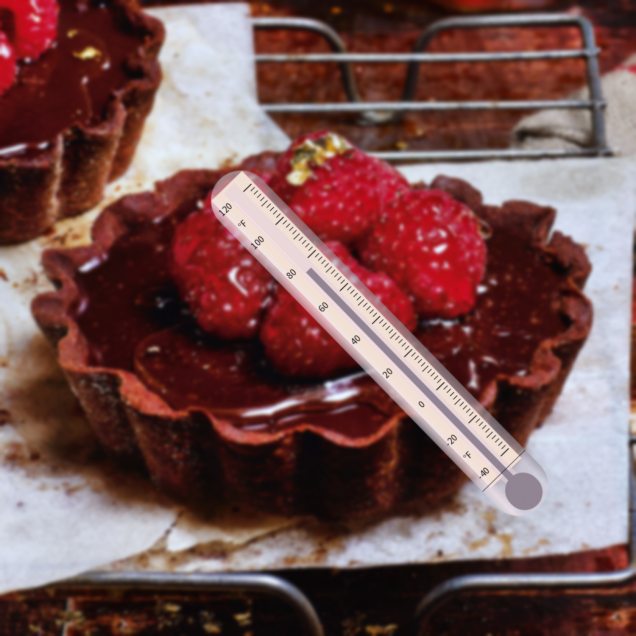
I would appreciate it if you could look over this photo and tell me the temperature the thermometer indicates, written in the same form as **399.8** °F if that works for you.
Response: **76** °F
